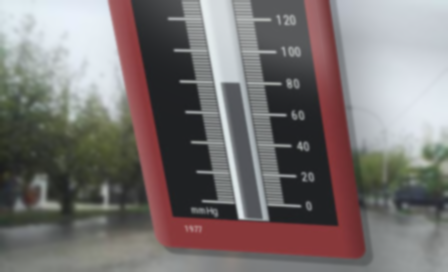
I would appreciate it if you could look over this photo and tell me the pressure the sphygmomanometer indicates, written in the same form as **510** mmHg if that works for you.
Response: **80** mmHg
